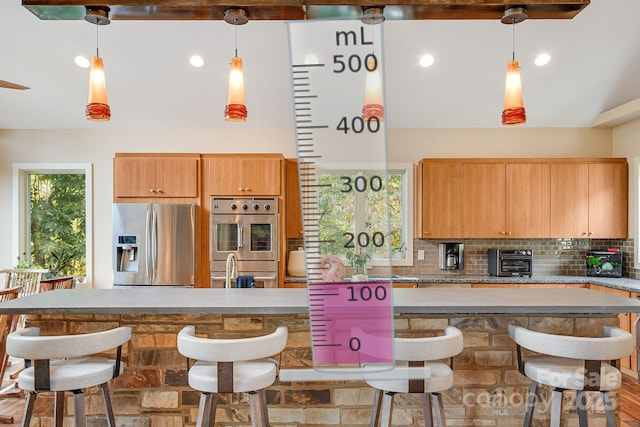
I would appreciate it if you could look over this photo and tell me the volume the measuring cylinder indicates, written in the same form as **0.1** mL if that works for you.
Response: **120** mL
